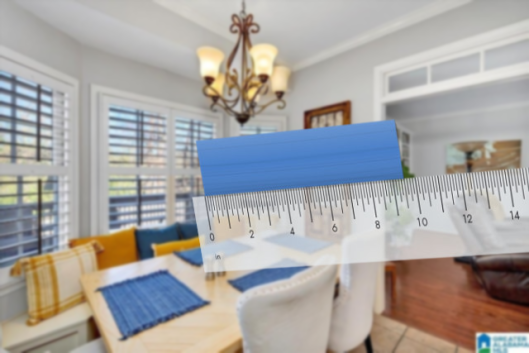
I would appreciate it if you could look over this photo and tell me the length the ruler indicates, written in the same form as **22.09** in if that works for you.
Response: **9.5** in
